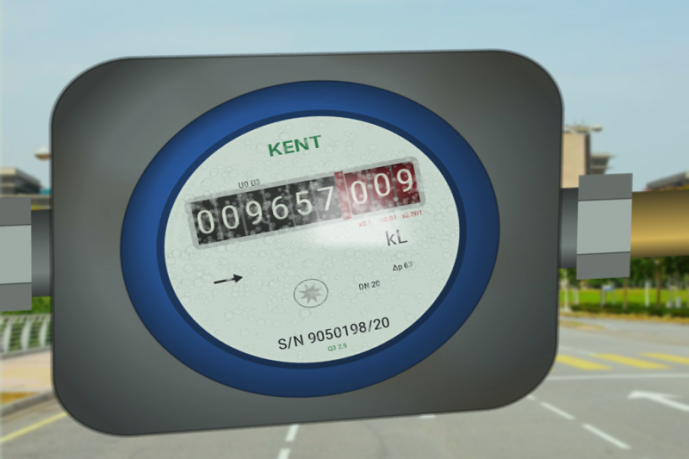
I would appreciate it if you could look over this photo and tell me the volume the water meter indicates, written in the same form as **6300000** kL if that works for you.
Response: **9657.009** kL
